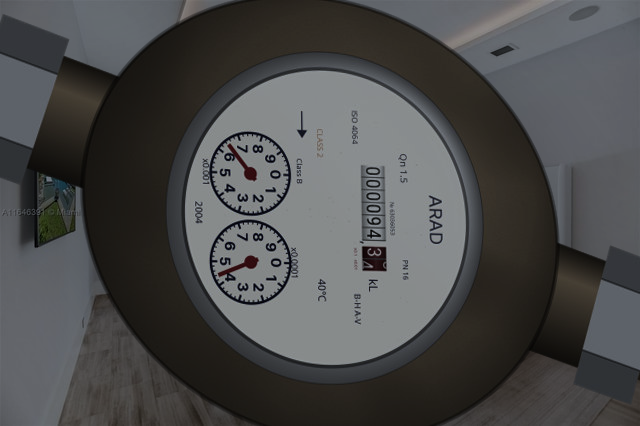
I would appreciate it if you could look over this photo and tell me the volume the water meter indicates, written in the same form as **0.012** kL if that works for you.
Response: **94.3364** kL
